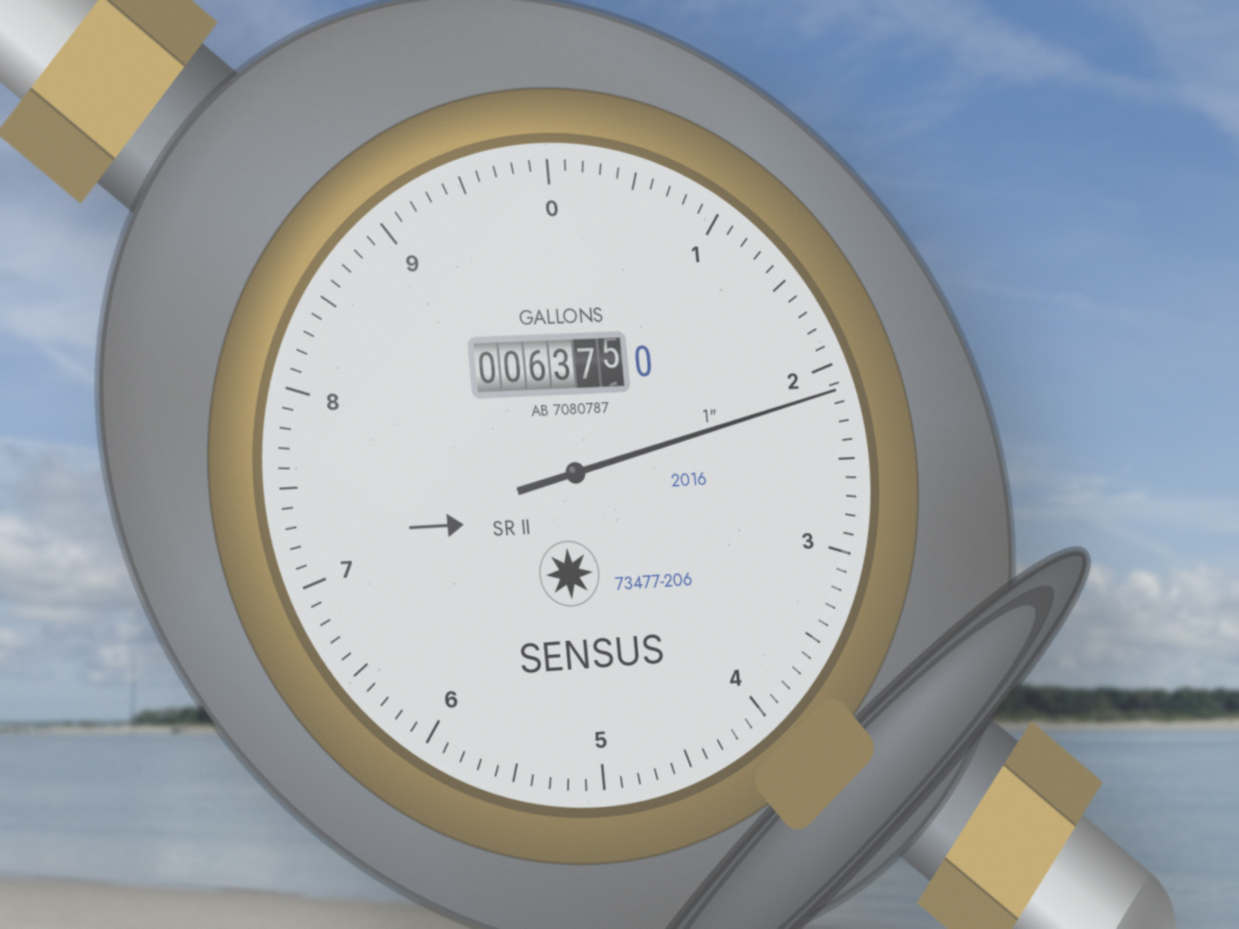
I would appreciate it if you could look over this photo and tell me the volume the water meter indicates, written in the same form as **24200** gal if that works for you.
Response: **63752.1** gal
